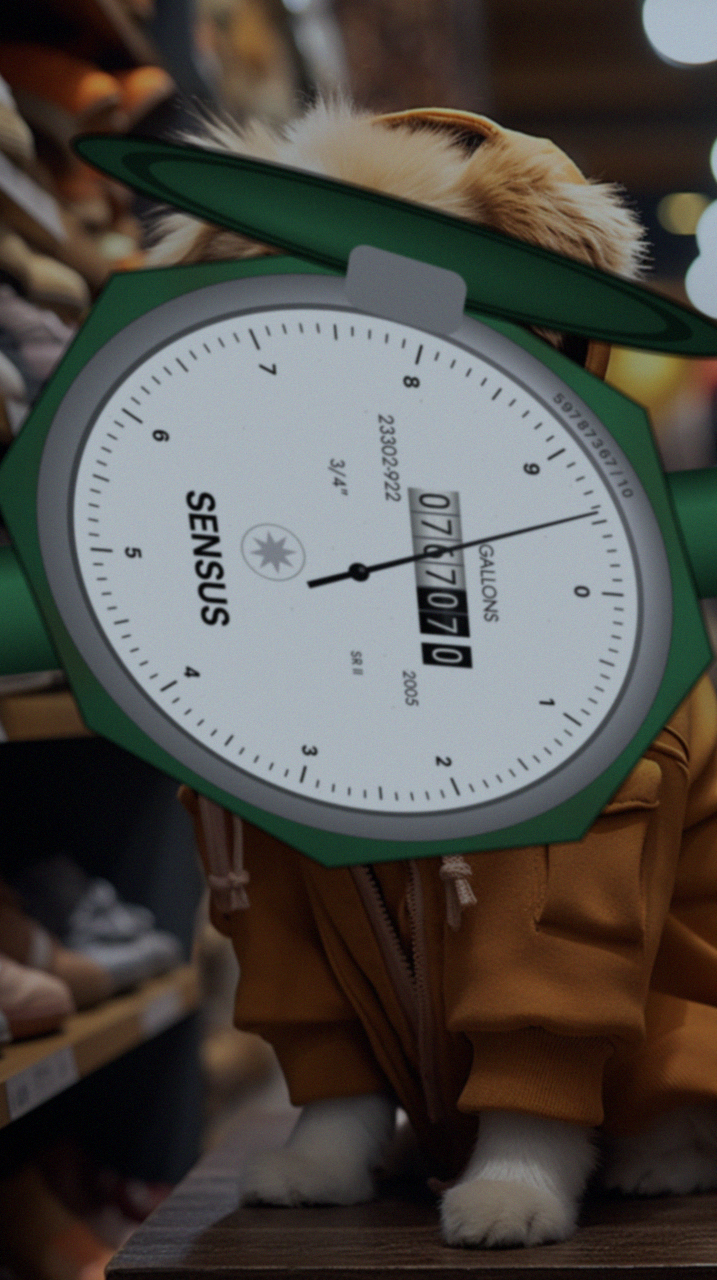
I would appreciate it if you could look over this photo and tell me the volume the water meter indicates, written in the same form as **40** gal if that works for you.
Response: **767069.4** gal
